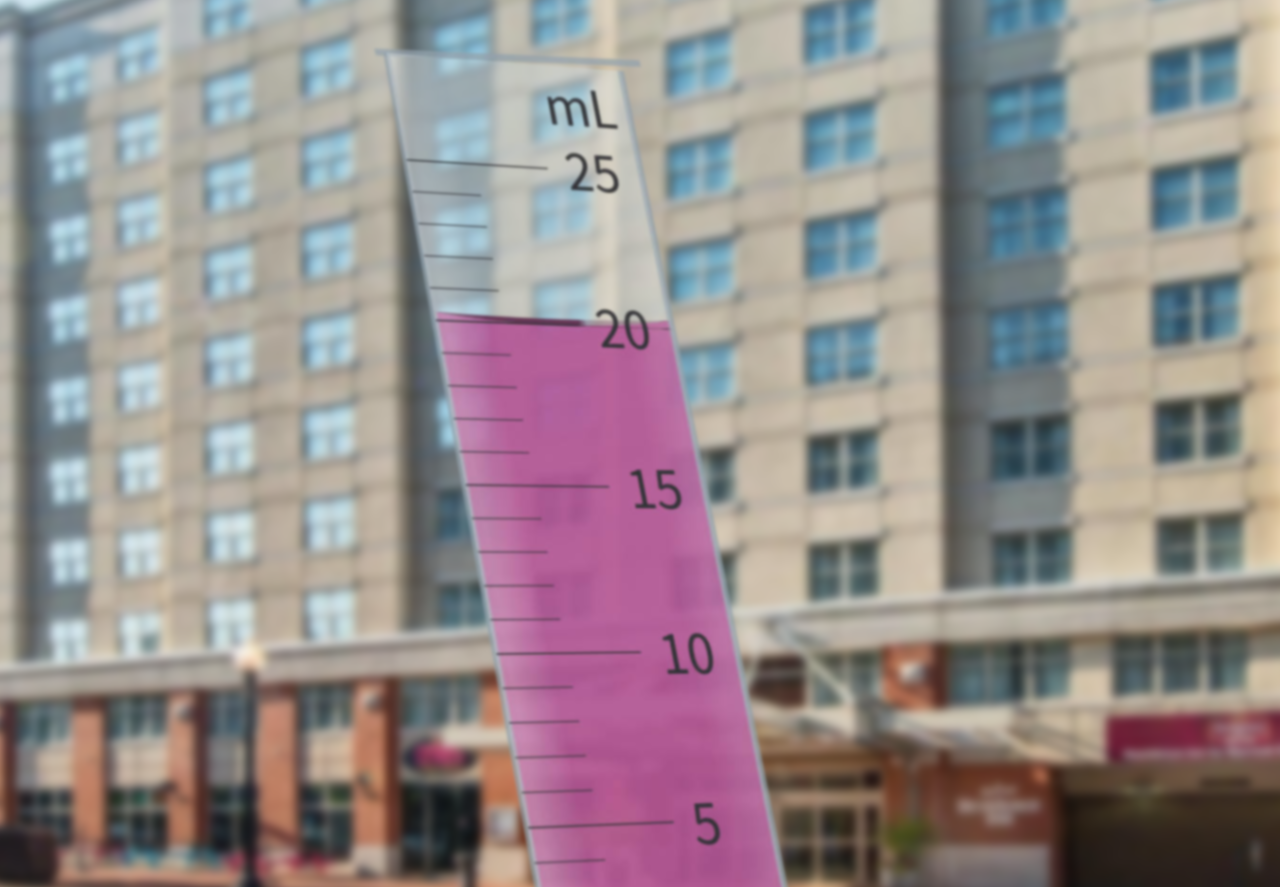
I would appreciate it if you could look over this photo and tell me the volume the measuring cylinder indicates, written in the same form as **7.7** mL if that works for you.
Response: **20** mL
